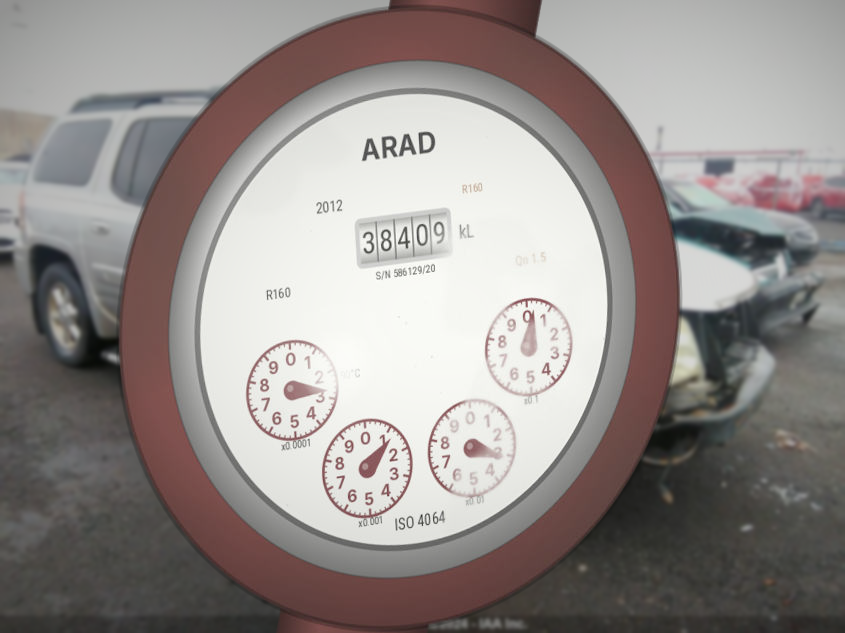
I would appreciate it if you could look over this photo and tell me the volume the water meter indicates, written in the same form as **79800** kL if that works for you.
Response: **38409.0312** kL
